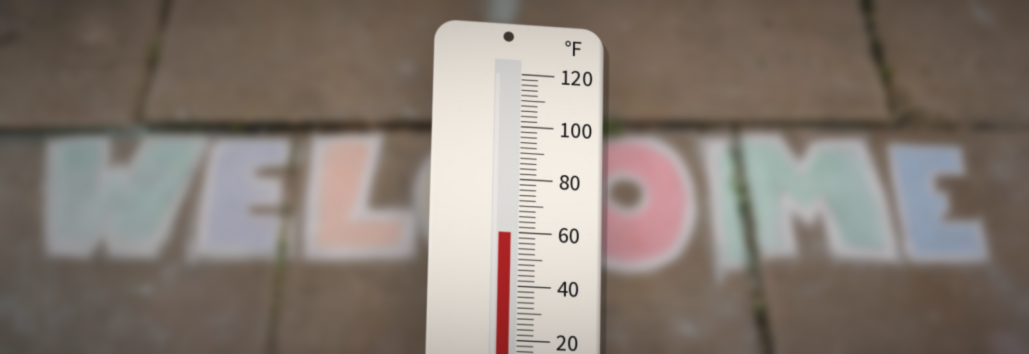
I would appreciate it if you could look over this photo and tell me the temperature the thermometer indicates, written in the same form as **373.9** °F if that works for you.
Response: **60** °F
